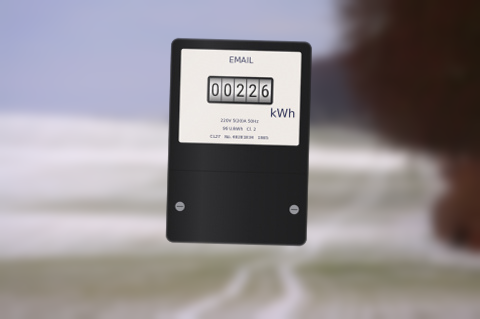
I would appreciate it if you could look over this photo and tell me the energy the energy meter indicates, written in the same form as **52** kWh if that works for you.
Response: **226** kWh
